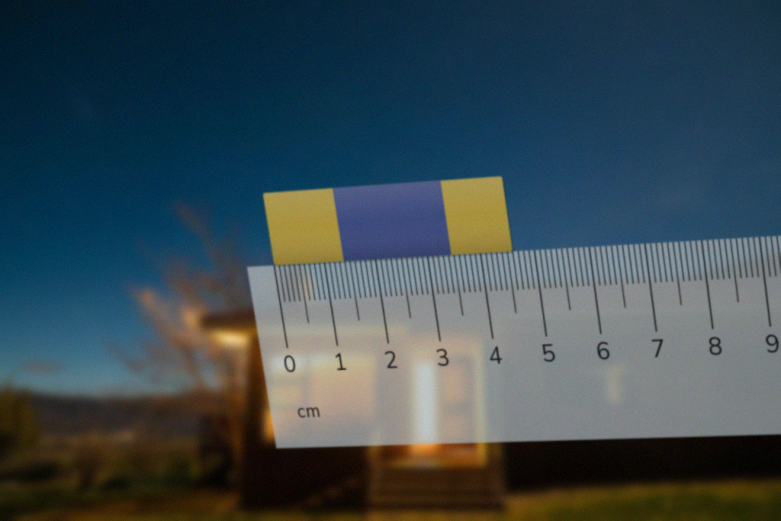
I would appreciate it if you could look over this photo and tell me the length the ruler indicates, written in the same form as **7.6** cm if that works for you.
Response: **4.6** cm
